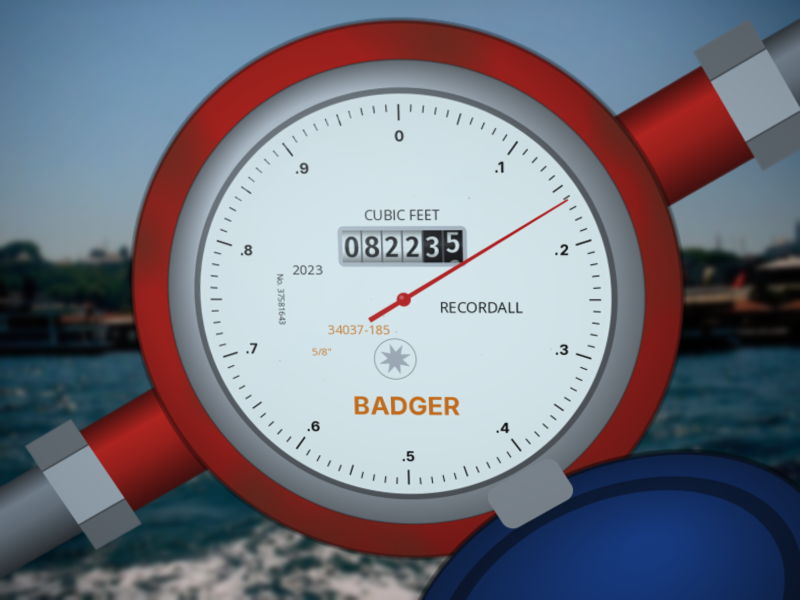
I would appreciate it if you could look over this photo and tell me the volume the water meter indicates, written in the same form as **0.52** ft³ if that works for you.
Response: **82235.16** ft³
